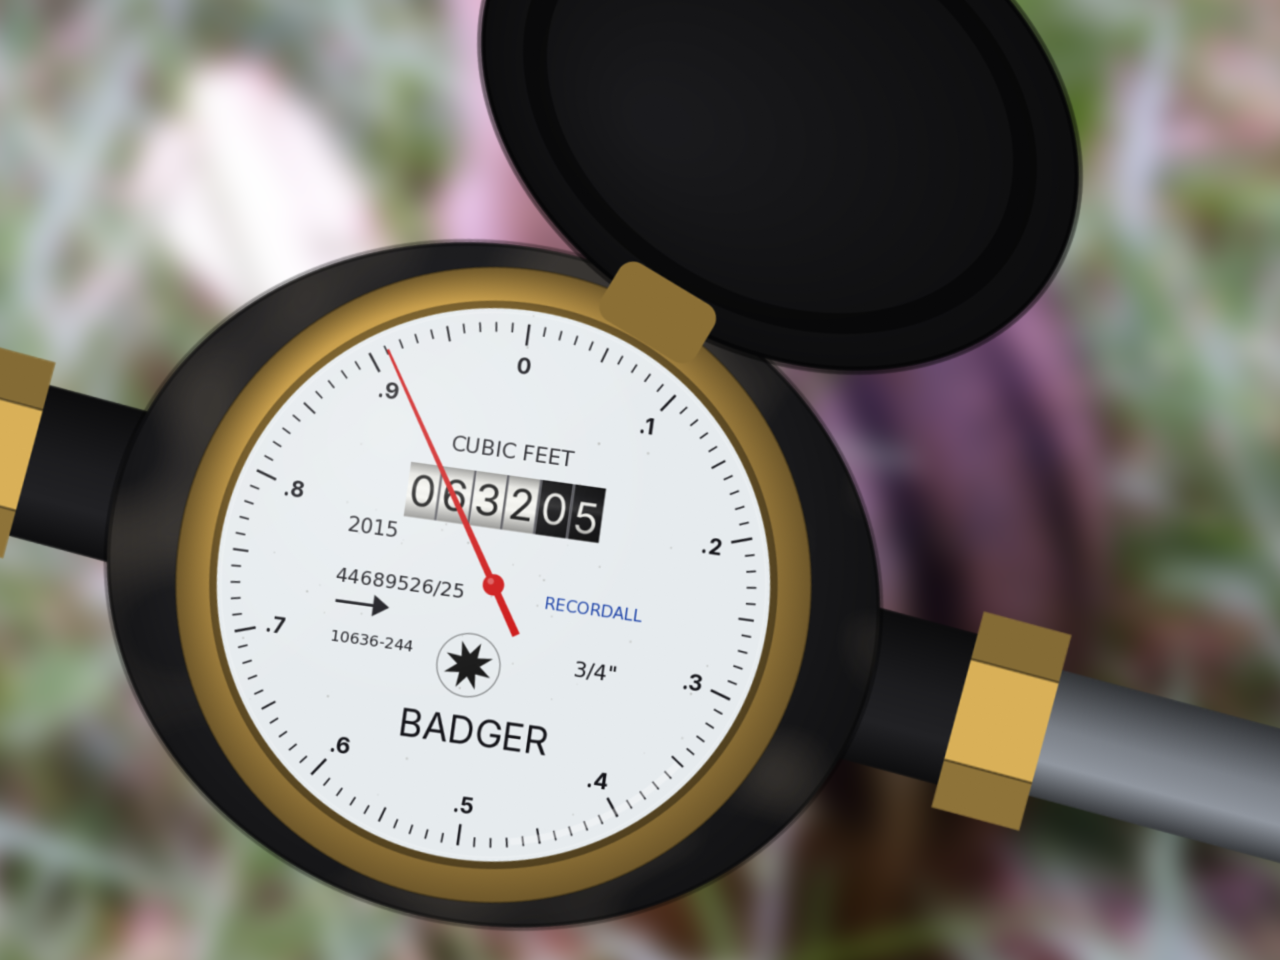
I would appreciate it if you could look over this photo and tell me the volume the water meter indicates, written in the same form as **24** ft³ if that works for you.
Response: **63204.91** ft³
